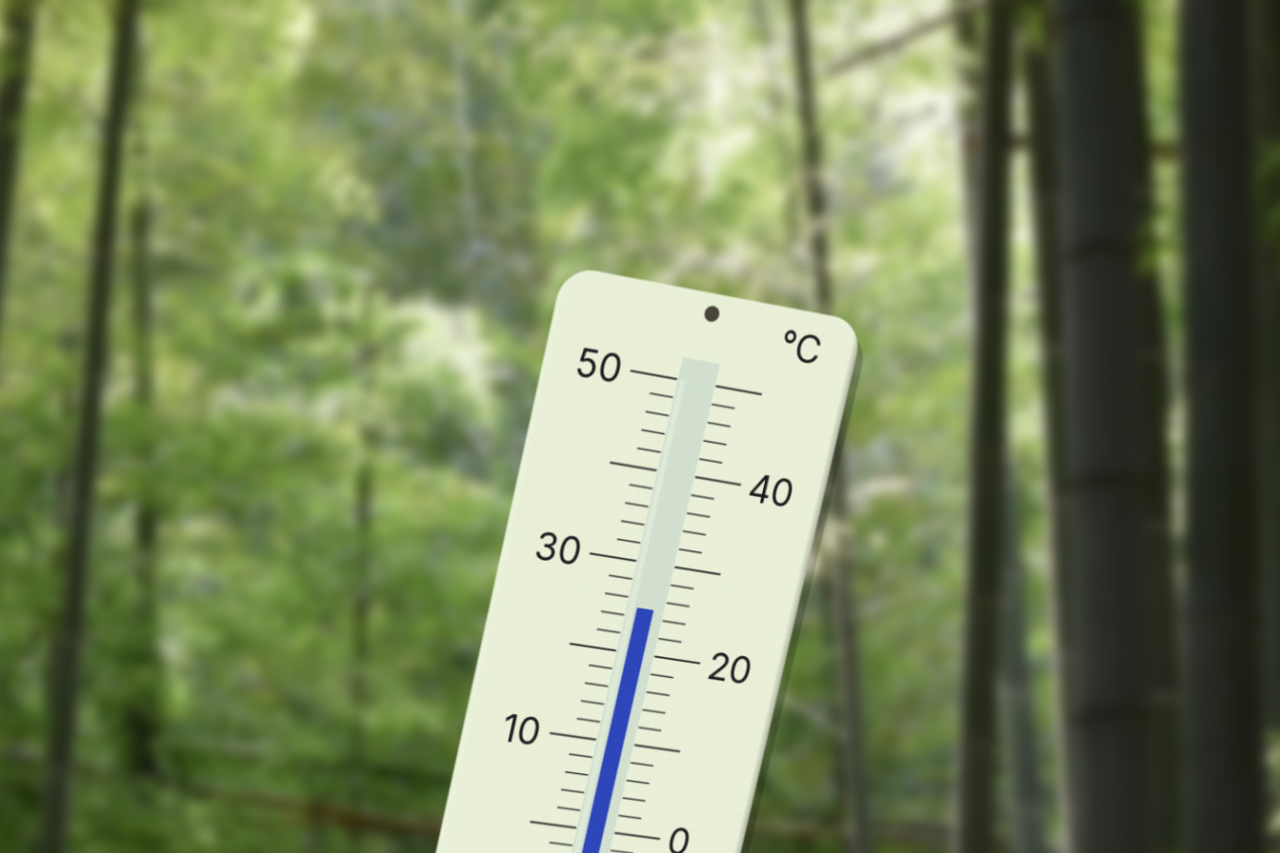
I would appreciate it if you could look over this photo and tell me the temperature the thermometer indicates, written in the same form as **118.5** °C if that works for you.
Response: **25** °C
